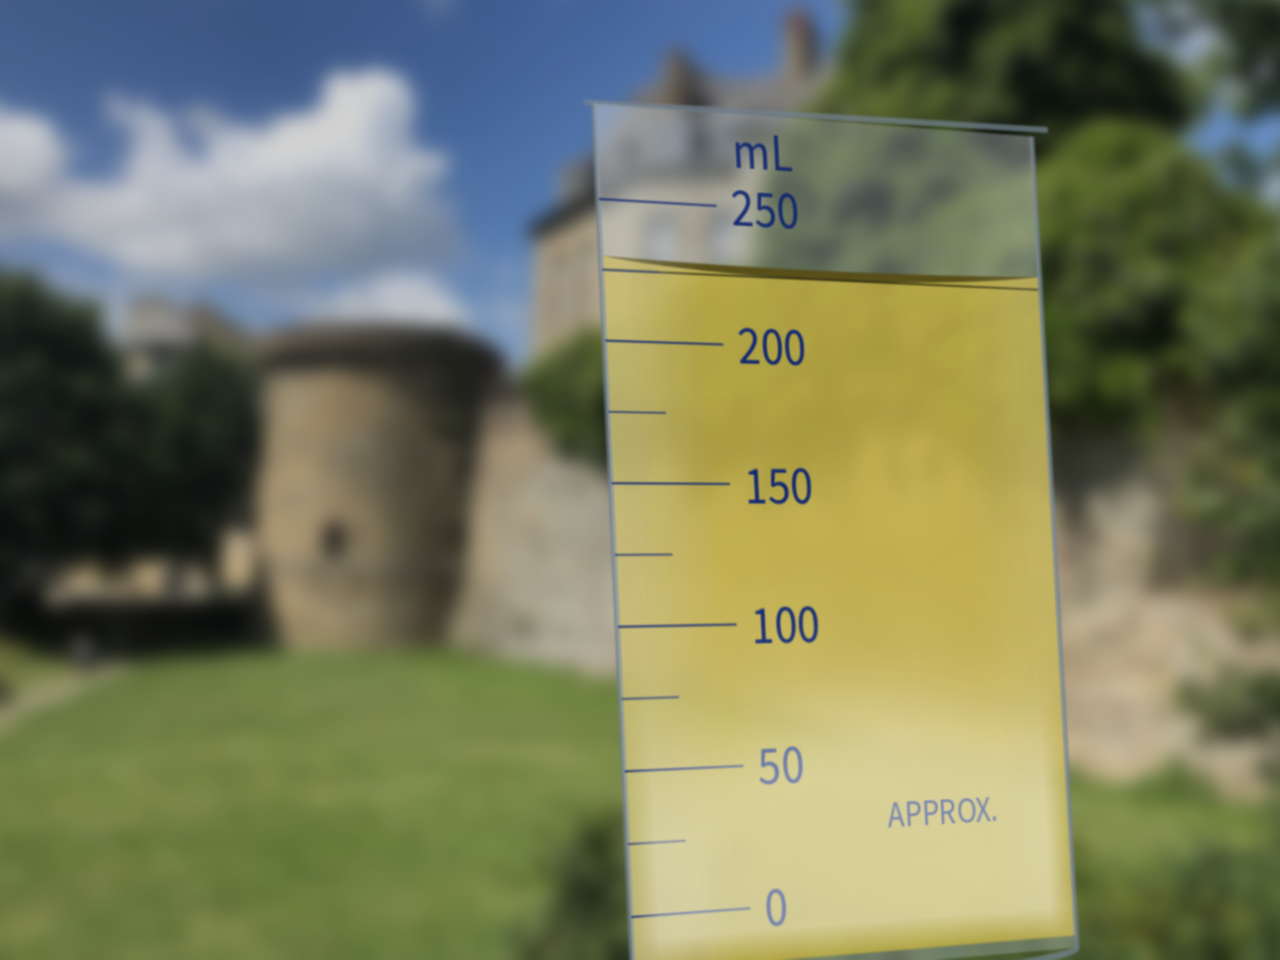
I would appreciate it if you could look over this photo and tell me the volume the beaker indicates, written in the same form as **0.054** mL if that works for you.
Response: **225** mL
